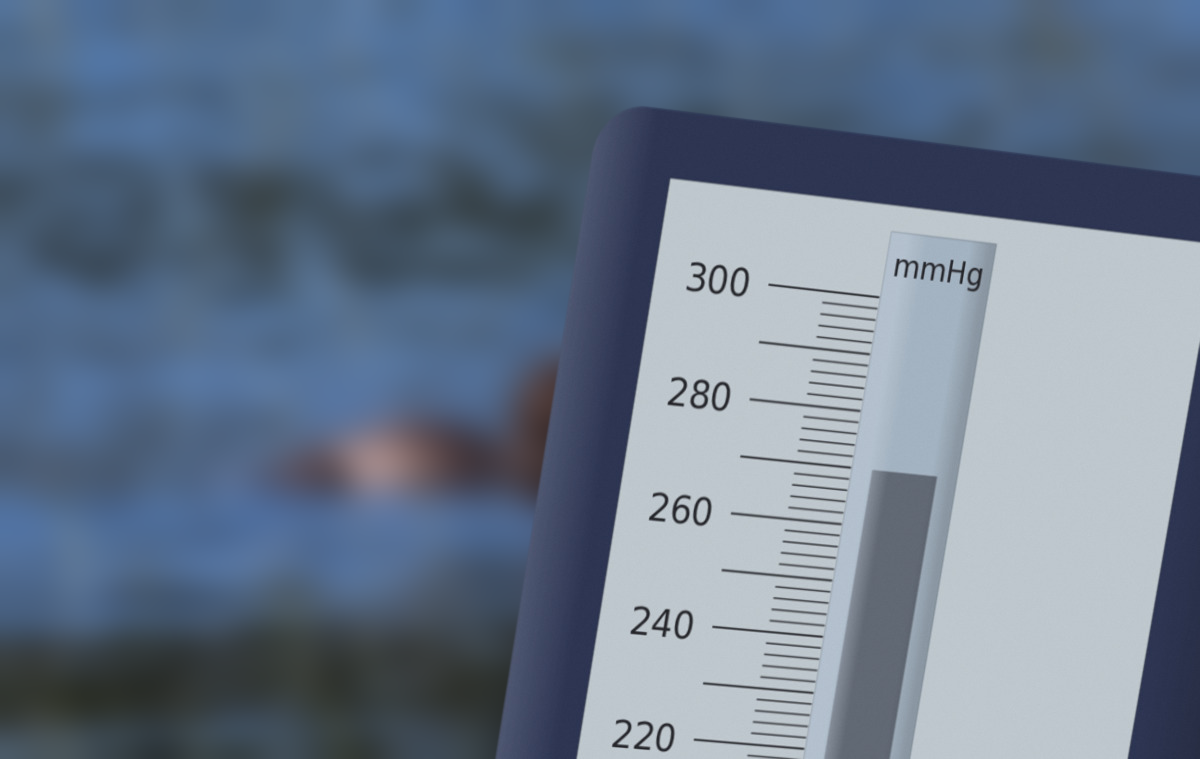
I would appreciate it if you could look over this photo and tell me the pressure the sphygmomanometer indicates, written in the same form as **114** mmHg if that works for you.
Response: **270** mmHg
